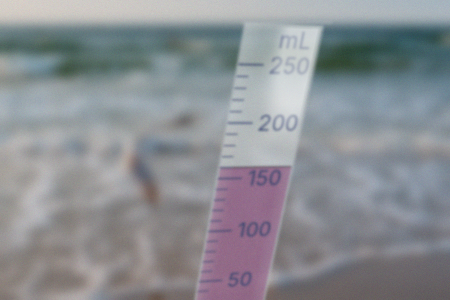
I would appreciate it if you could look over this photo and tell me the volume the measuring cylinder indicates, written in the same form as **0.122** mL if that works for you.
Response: **160** mL
